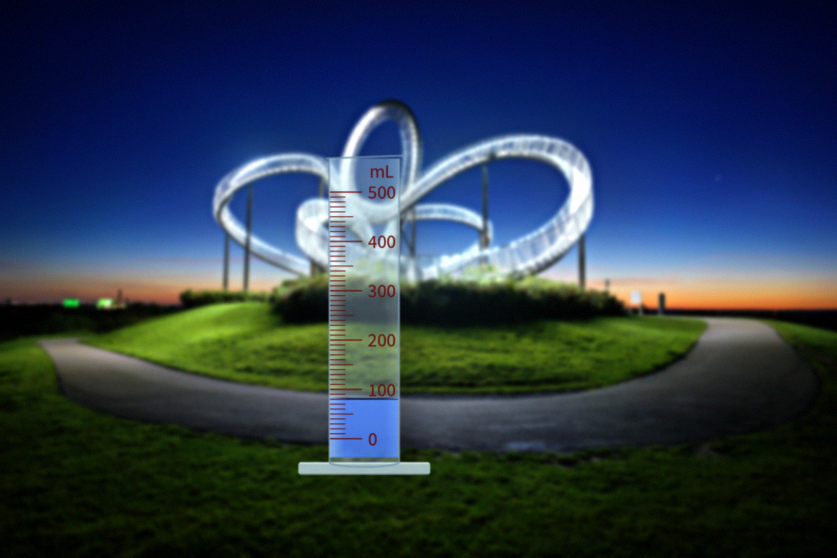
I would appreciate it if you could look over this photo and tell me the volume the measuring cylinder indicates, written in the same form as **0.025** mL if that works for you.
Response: **80** mL
